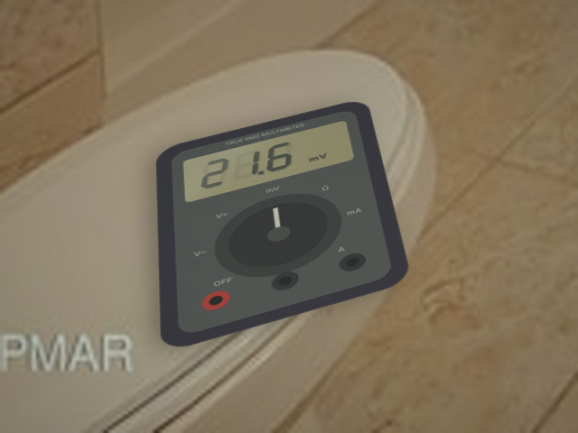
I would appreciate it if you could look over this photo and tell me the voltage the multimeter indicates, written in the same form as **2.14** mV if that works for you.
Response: **21.6** mV
